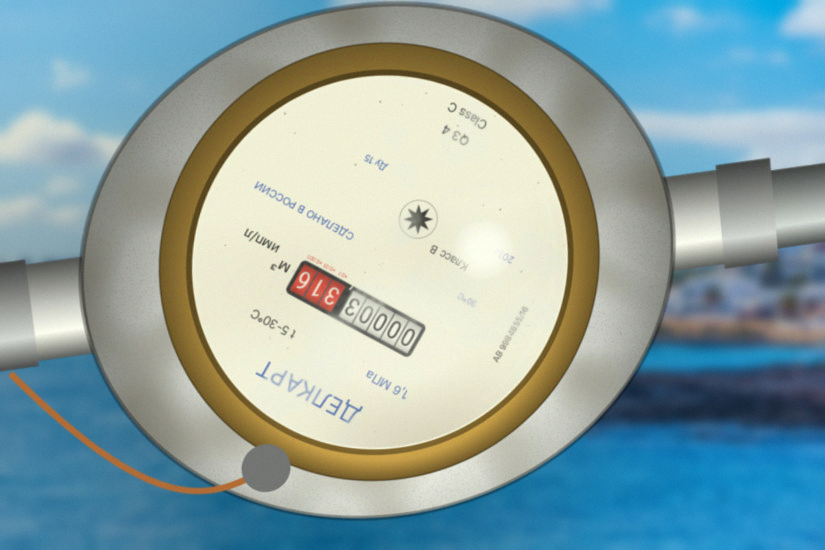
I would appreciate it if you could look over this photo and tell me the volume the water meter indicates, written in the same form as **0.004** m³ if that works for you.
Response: **3.316** m³
